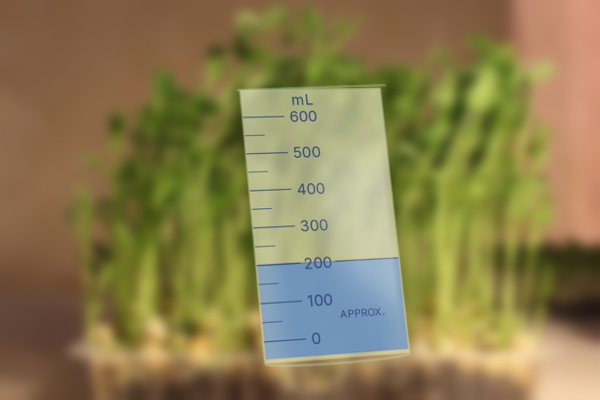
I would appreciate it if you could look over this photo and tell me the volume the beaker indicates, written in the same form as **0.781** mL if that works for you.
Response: **200** mL
